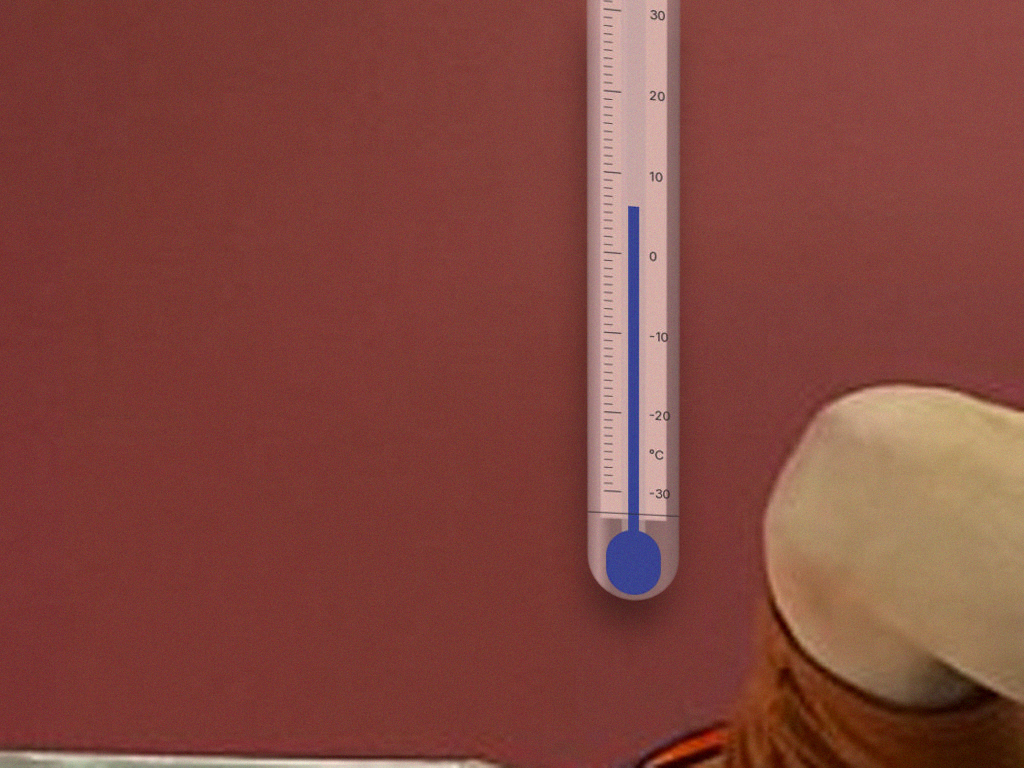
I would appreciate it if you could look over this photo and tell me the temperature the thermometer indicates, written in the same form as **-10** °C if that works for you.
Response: **6** °C
